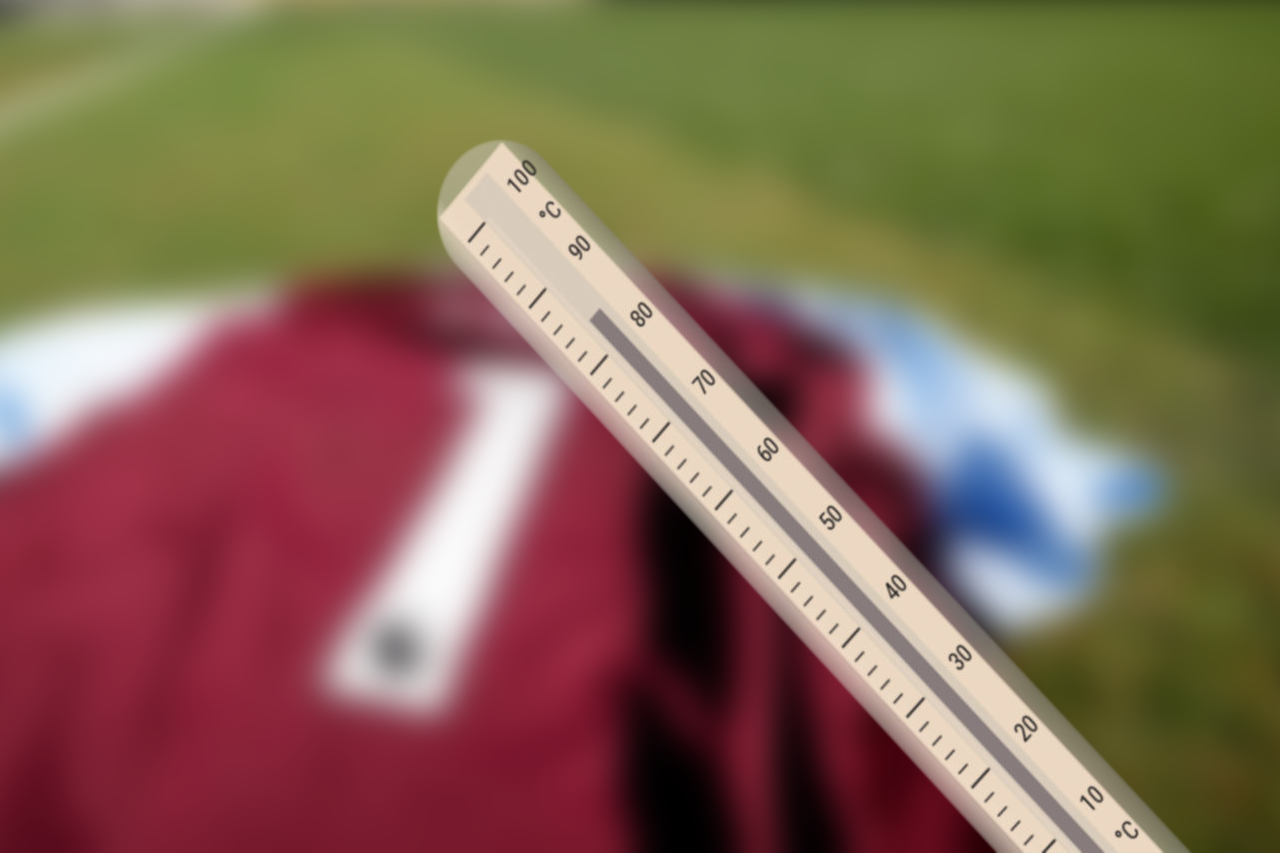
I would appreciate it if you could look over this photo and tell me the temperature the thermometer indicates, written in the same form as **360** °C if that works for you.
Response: **84** °C
